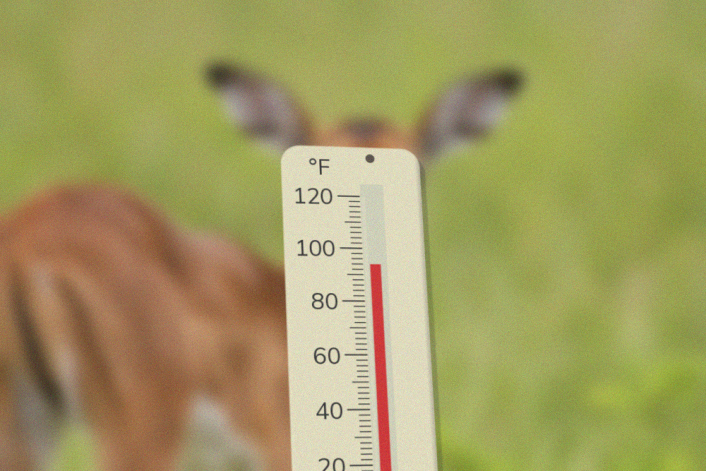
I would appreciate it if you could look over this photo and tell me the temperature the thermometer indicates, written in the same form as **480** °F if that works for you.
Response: **94** °F
